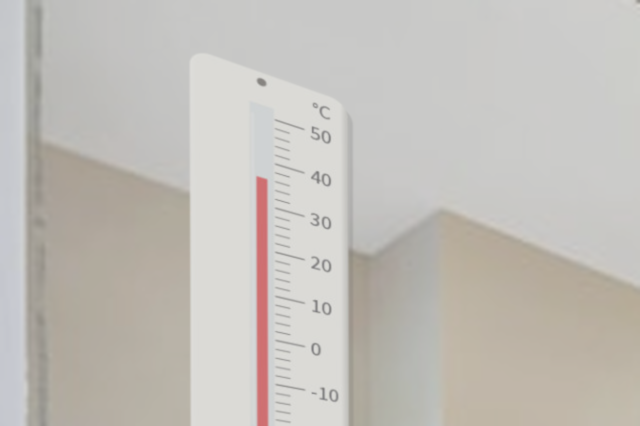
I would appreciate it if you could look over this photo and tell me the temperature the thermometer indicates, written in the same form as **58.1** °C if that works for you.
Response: **36** °C
